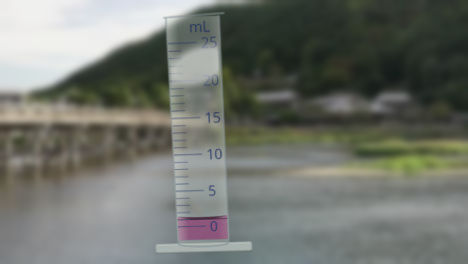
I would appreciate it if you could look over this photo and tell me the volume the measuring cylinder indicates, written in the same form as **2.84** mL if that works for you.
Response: **1** mL
